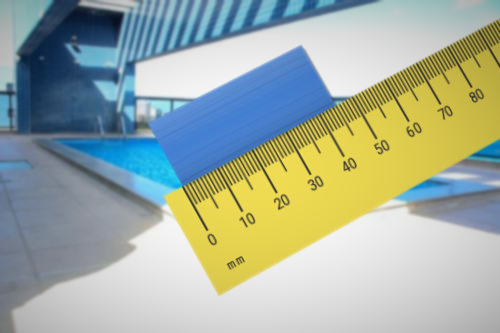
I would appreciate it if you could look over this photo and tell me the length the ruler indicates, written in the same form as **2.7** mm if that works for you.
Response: **45** mm
